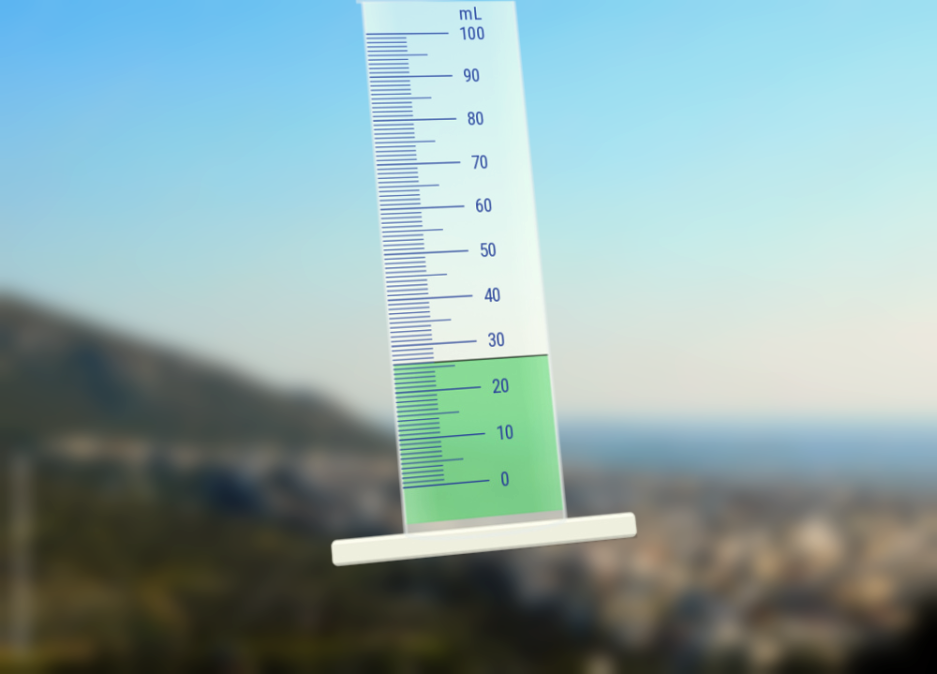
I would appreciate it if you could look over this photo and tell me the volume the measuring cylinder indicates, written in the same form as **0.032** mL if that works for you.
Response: **26** mL
